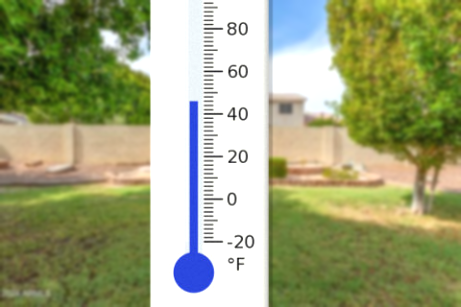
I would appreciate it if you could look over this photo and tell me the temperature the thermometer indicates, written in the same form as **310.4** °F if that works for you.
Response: **46** °F
